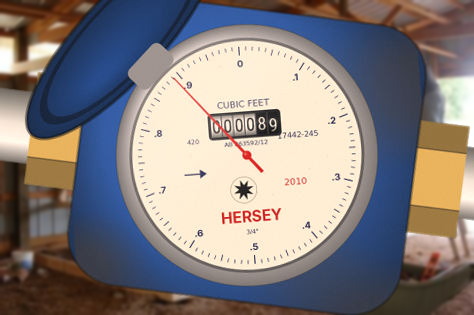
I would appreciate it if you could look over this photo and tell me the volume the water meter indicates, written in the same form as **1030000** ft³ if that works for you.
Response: **88.89** ft³
